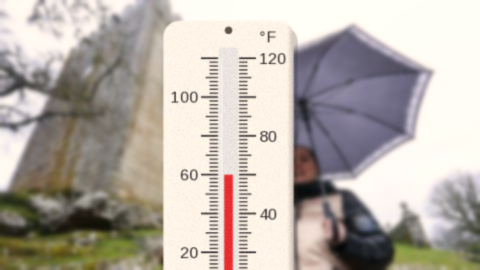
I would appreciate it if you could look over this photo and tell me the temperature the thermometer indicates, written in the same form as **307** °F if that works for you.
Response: **60** °F
